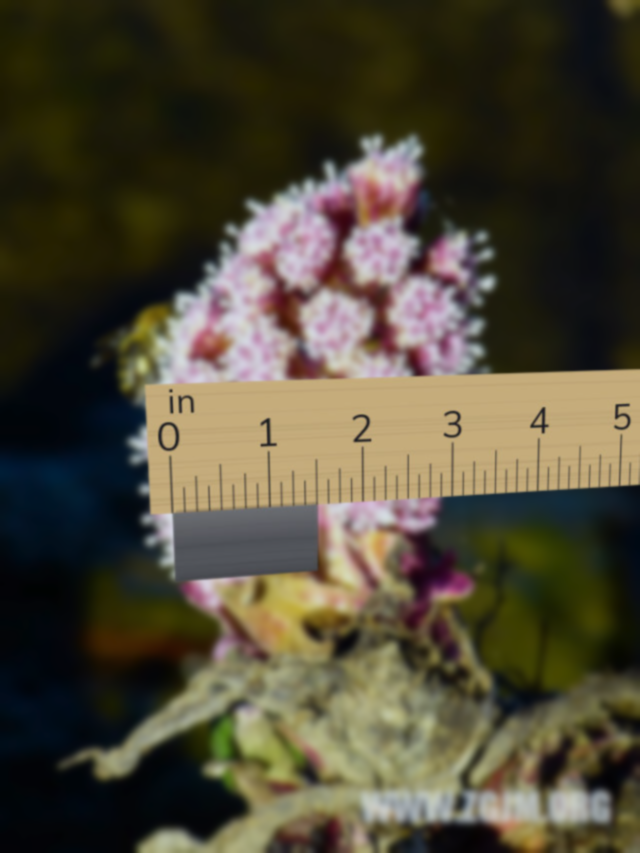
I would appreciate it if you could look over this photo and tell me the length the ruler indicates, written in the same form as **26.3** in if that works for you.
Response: **1.5** in
